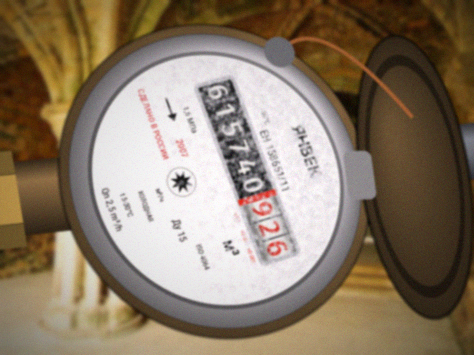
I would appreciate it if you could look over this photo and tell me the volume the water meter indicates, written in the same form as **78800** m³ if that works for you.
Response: **615740.926** m³
